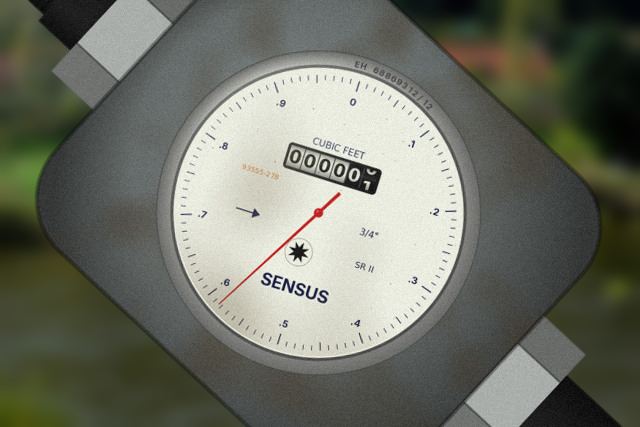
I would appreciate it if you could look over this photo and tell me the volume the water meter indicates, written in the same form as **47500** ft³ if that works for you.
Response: **0.58** ft³
